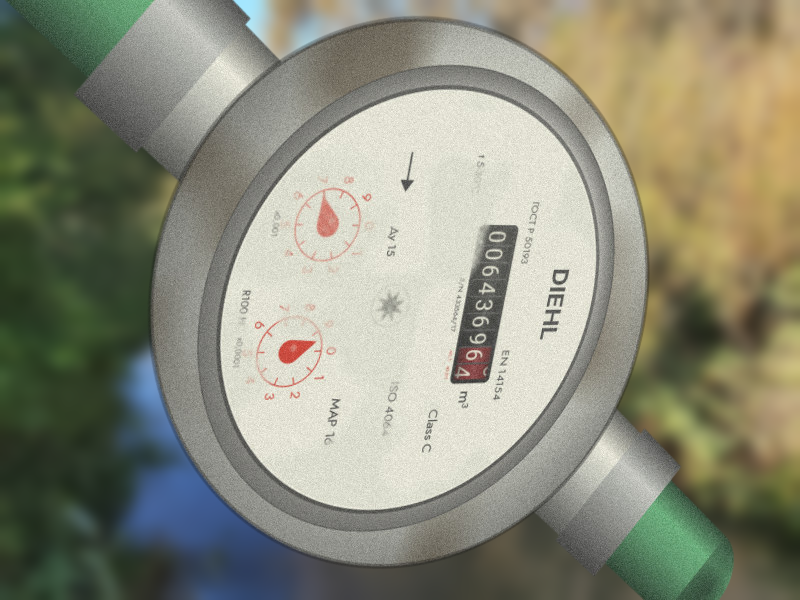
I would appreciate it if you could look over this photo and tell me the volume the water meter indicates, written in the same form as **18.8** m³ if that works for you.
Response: **64369.6369** m³
